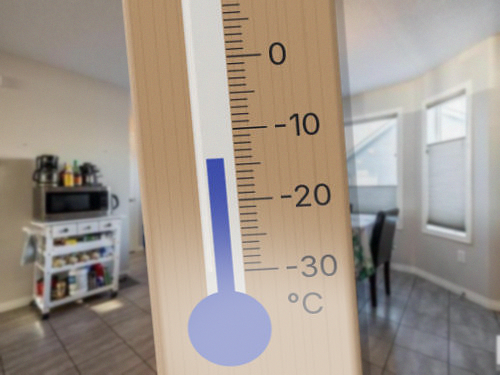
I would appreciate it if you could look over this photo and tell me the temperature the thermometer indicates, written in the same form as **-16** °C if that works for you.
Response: **-14** °C
